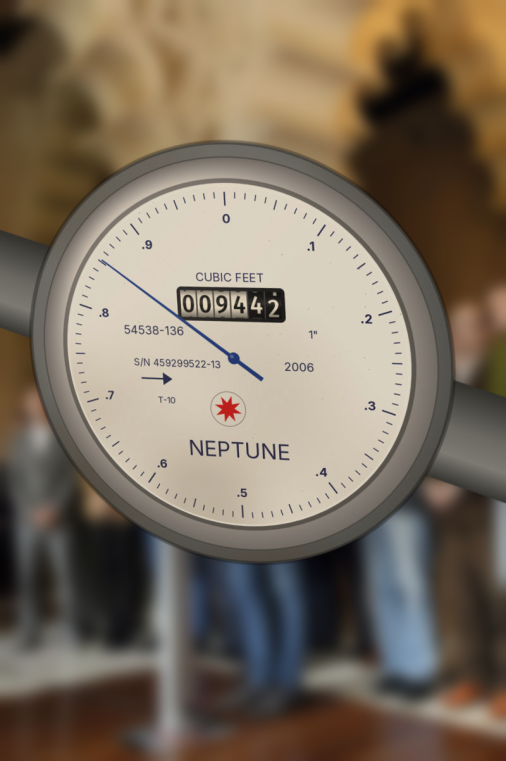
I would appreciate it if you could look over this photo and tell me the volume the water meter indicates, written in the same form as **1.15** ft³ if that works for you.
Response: **9441.85** ft³
